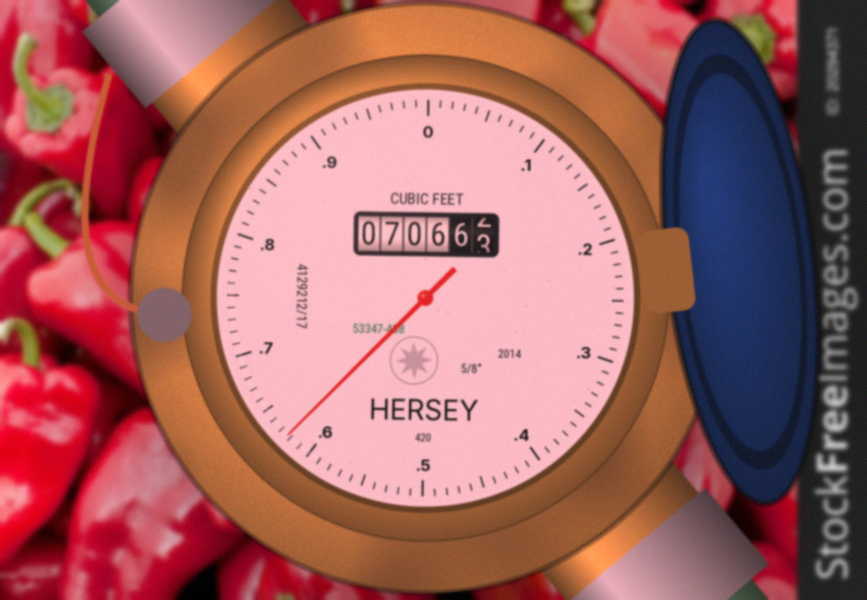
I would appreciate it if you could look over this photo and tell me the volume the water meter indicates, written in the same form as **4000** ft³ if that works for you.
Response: **70662.62** ft³
